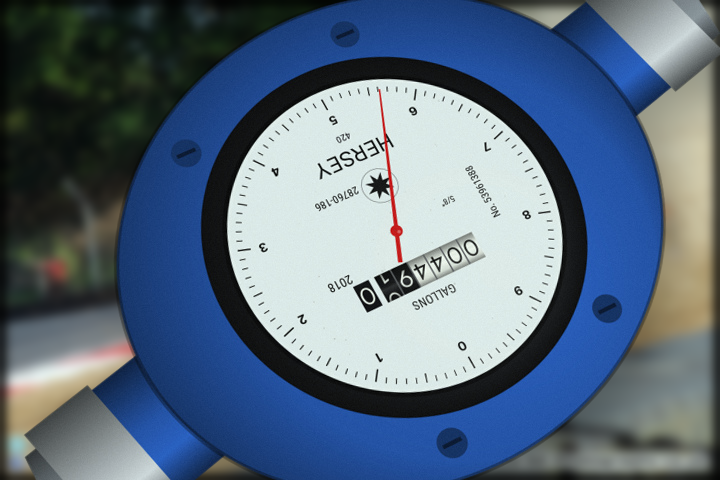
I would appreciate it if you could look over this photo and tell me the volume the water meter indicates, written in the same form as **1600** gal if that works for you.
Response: **44905.6** gal
